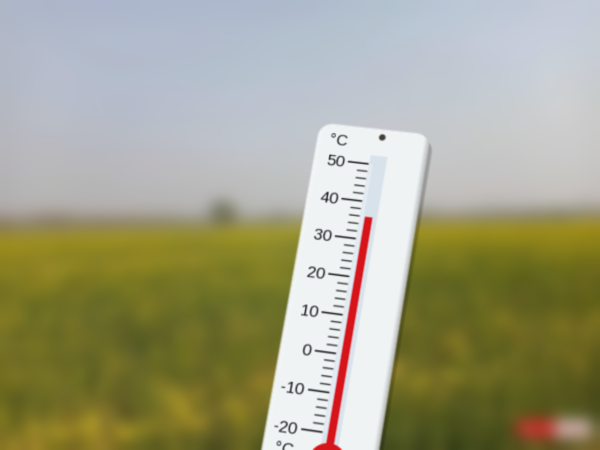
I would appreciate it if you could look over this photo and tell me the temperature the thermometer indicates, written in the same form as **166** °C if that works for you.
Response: **36** °C
